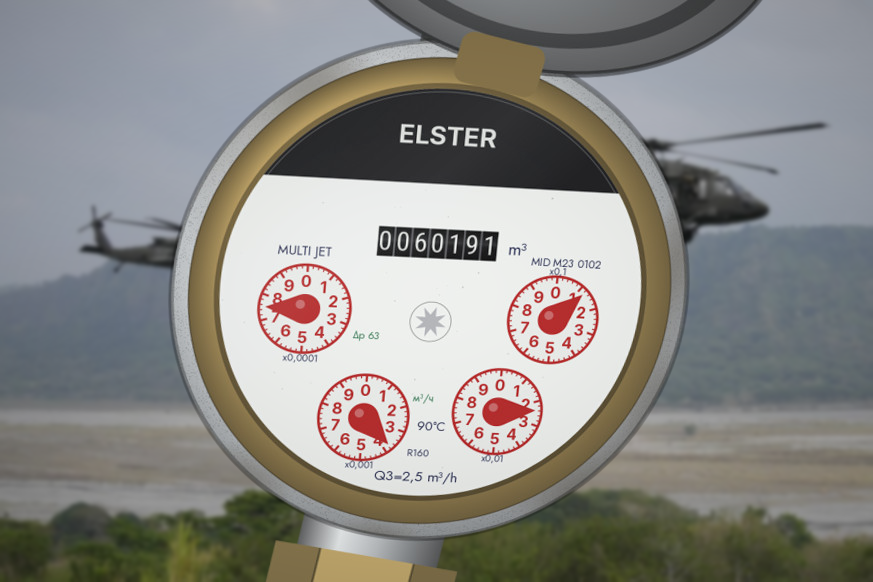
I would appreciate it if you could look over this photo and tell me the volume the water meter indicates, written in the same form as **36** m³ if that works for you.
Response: **60191.1237** m³
